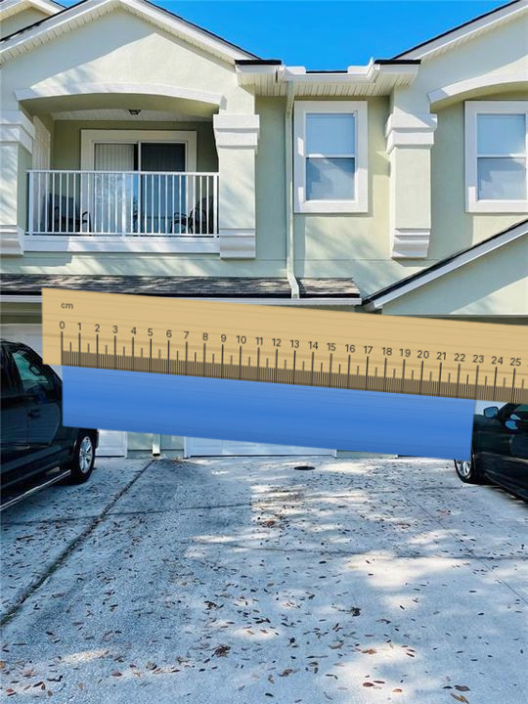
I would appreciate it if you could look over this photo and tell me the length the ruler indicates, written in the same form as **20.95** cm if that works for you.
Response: **23** cm
